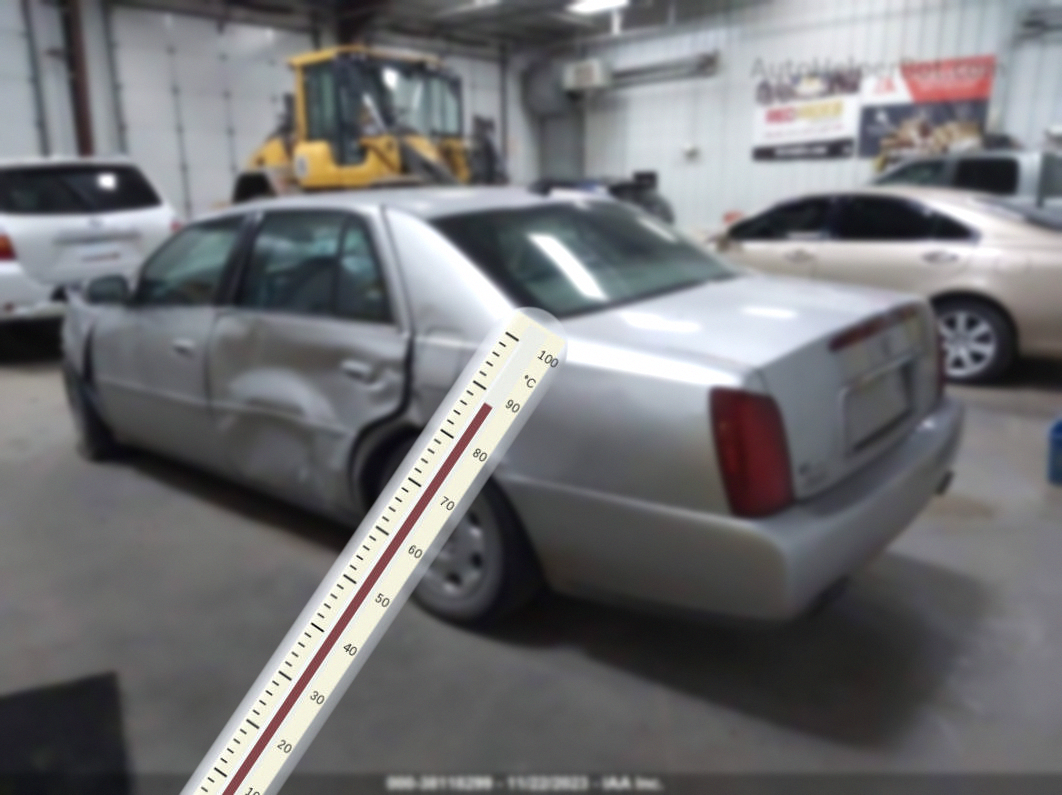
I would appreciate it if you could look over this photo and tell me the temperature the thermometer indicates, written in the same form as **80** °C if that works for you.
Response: **88** °C
